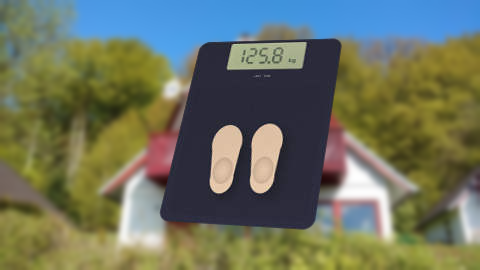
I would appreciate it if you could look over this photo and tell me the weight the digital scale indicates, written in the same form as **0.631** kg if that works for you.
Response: **125.8** kg
